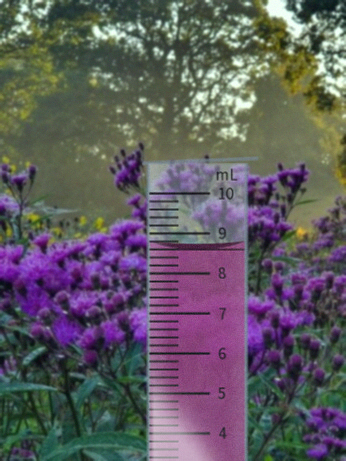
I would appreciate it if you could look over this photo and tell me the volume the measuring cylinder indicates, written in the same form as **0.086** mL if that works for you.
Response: **8.6** mL
